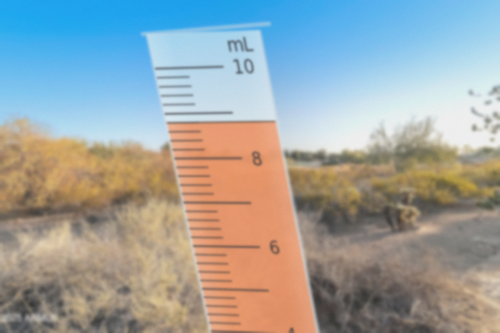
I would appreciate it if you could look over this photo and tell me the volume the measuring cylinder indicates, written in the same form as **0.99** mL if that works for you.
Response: **8.8** mL
